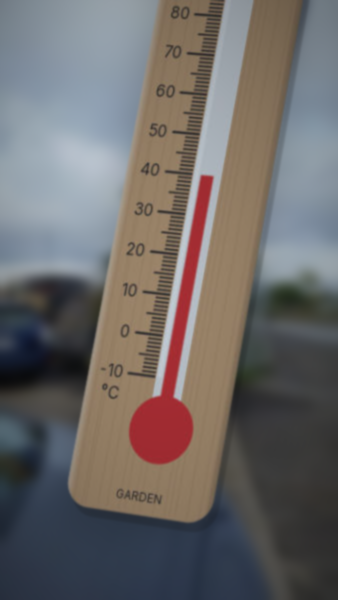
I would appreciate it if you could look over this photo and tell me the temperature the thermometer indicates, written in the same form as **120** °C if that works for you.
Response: **40** °C
